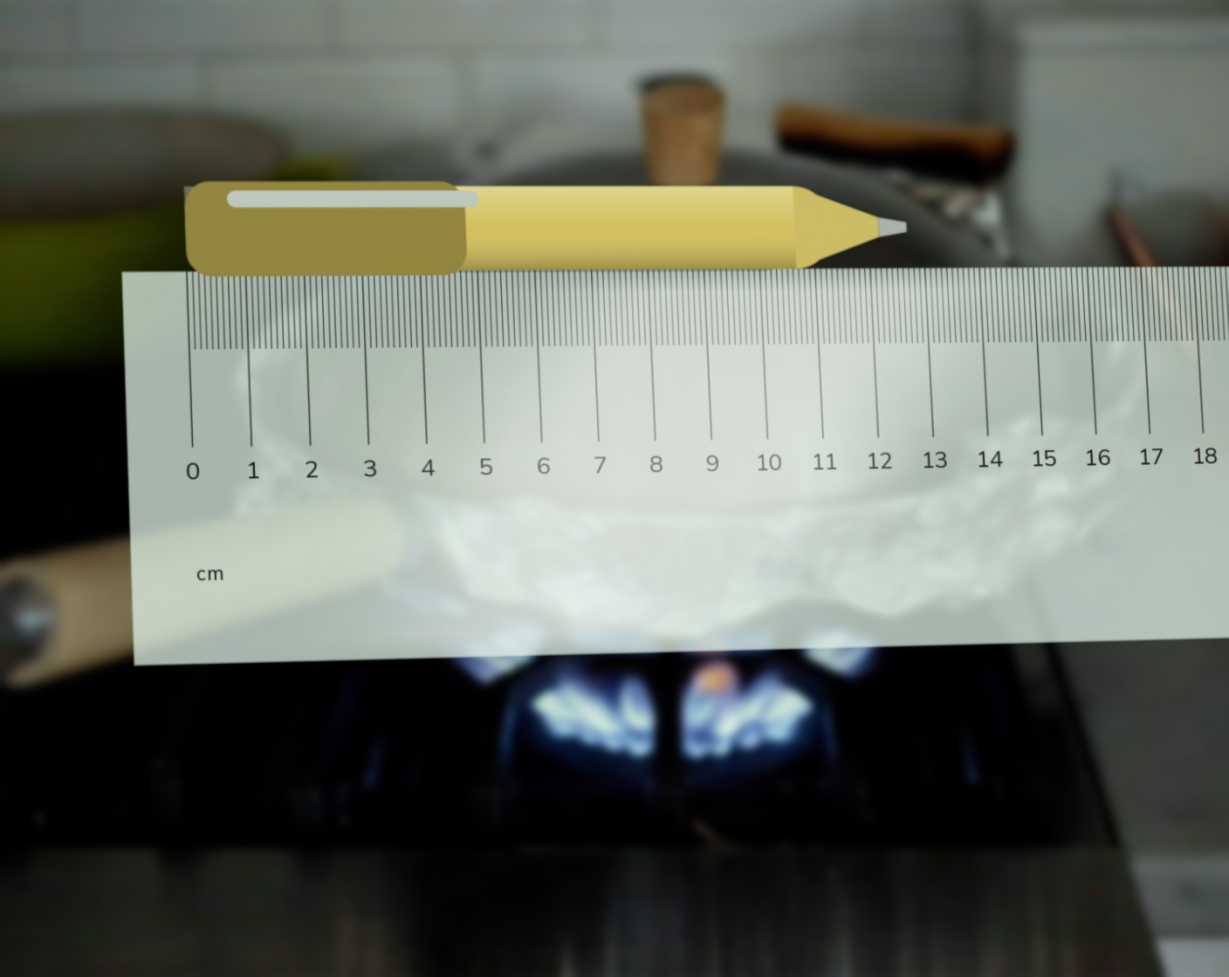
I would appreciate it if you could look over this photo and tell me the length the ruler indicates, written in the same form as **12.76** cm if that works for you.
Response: **12.7** cm
